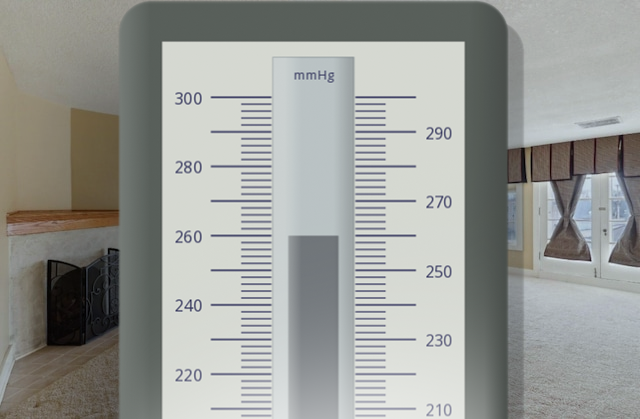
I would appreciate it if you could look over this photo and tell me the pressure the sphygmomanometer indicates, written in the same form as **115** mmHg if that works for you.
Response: **260** mmHg
